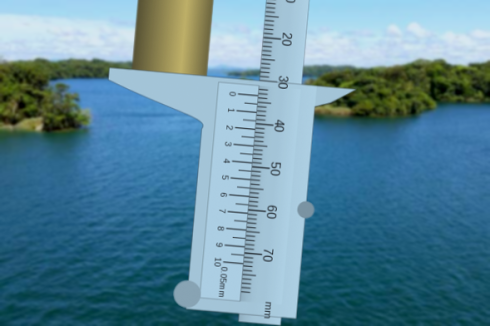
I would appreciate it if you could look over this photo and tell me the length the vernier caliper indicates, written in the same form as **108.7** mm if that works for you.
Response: **33.5** mm
